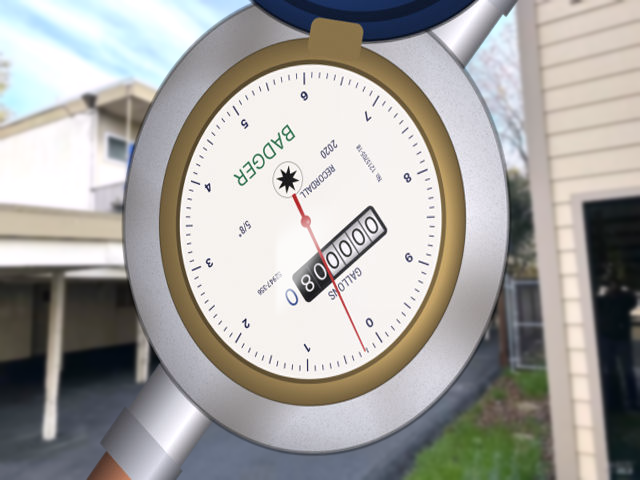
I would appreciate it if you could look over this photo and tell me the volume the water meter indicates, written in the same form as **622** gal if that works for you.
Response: **80.2** gal
